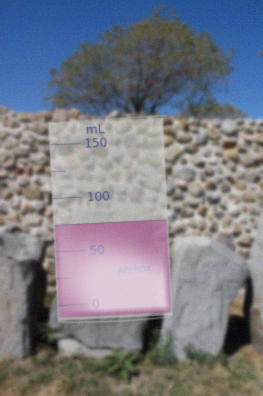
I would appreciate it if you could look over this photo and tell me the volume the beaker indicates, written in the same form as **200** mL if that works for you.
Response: **75** mL
